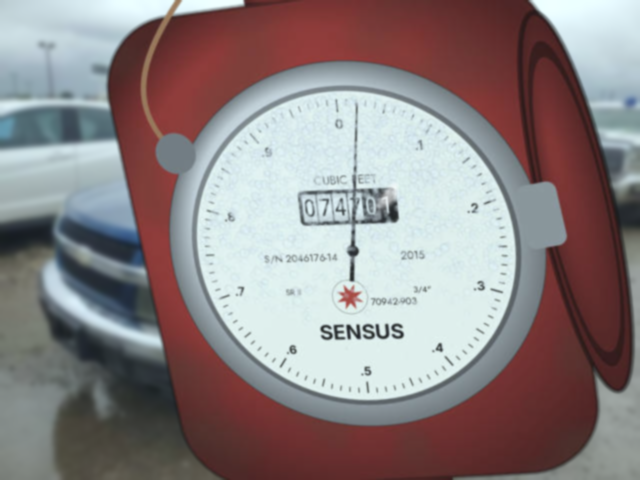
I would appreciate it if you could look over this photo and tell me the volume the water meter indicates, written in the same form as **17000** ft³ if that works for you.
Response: **74701.02** ft³
